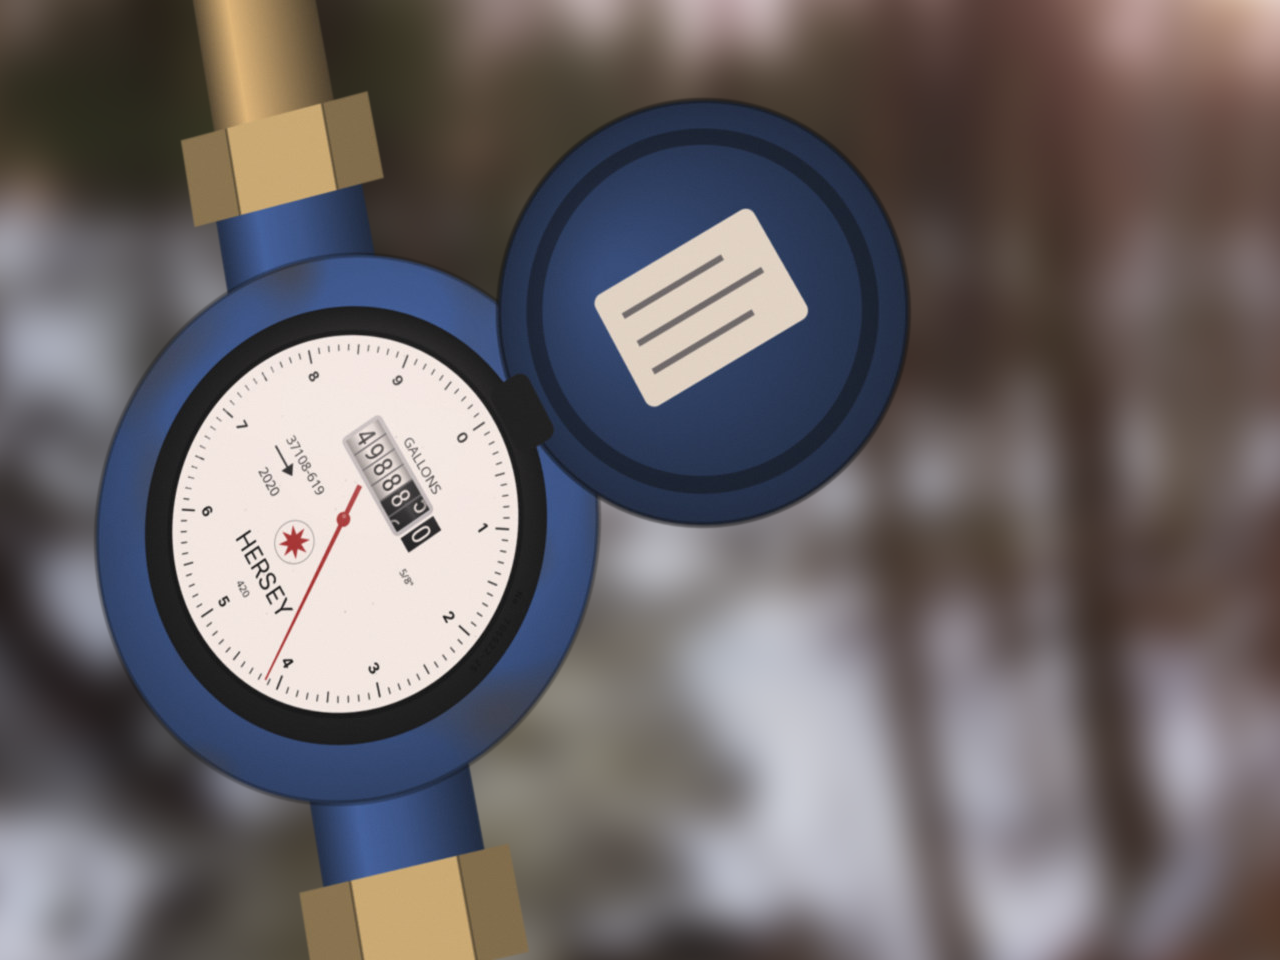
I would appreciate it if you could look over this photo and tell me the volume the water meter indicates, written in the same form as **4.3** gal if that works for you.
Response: **4988854.1** gal
